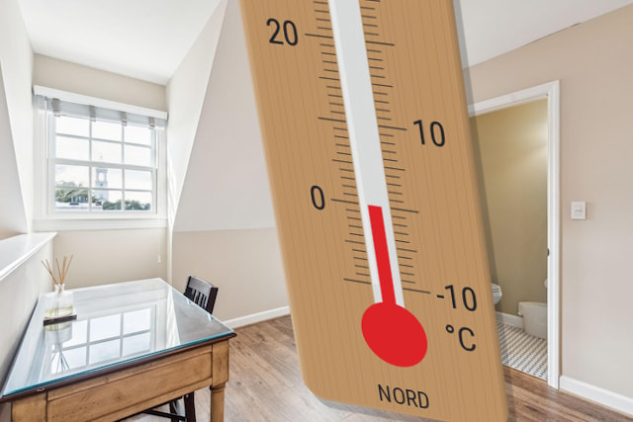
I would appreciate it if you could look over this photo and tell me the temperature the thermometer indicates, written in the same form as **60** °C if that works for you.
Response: **0** °C
